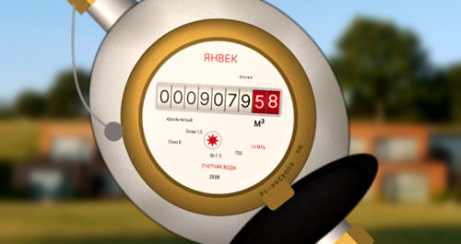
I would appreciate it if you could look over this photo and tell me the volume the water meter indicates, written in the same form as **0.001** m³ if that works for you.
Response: **9079.58** m³
